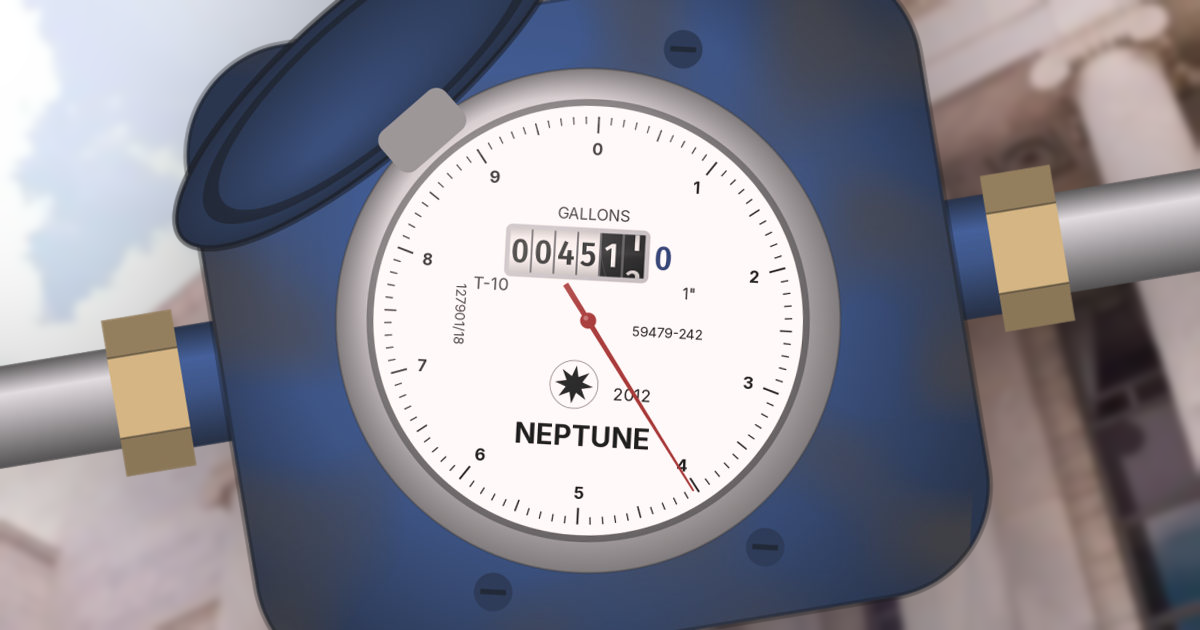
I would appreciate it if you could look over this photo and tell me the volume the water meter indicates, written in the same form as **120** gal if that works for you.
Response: **45114.0** gal
